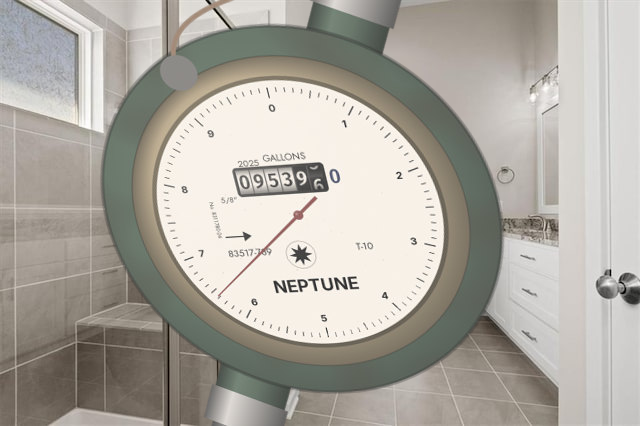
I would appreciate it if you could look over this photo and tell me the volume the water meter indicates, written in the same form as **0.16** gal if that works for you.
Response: **953956.4** gal
